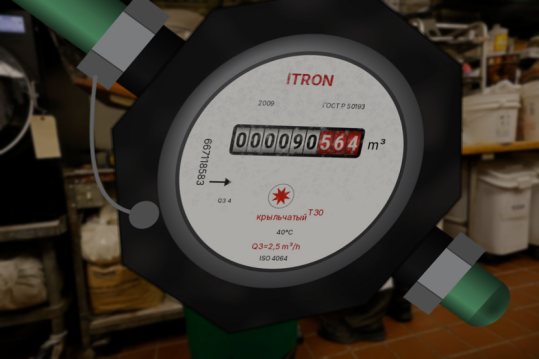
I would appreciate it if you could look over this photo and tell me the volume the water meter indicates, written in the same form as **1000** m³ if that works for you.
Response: **90.564** m³
